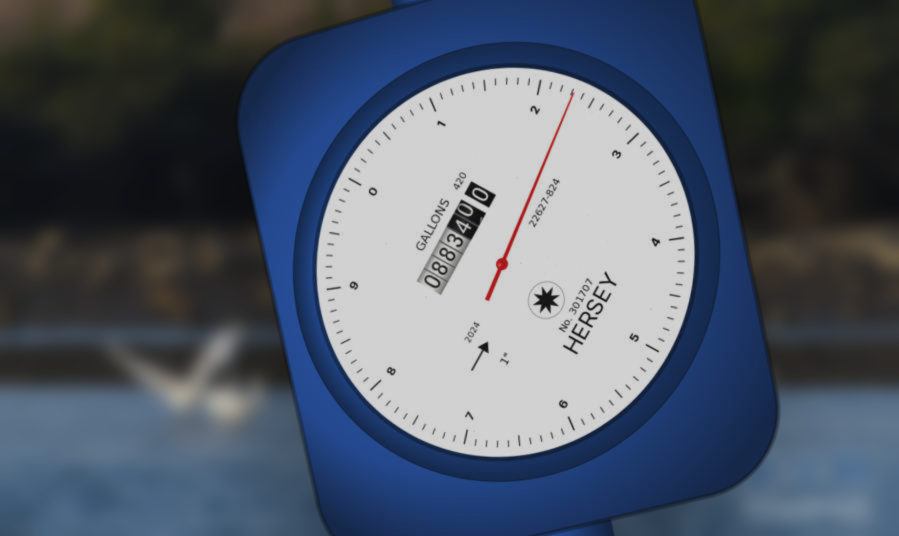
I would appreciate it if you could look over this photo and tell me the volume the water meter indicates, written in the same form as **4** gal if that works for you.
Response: **883402.3** gal
